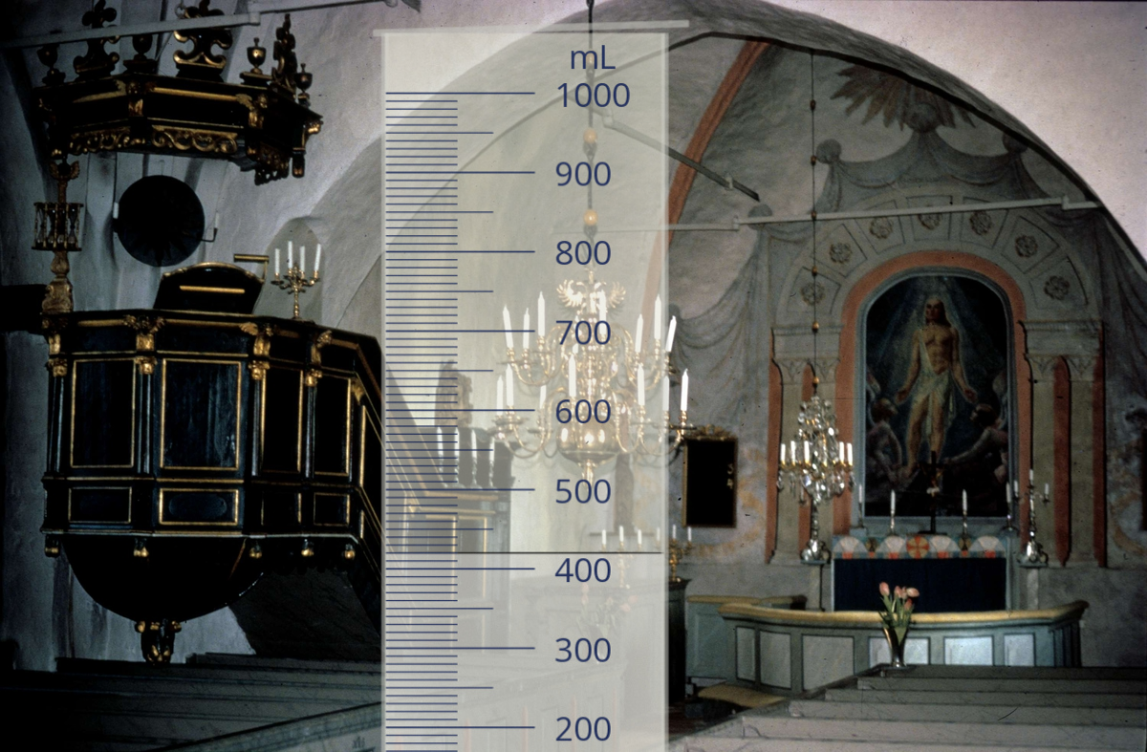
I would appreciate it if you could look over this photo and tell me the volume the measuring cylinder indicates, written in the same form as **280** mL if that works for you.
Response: **420** mL
